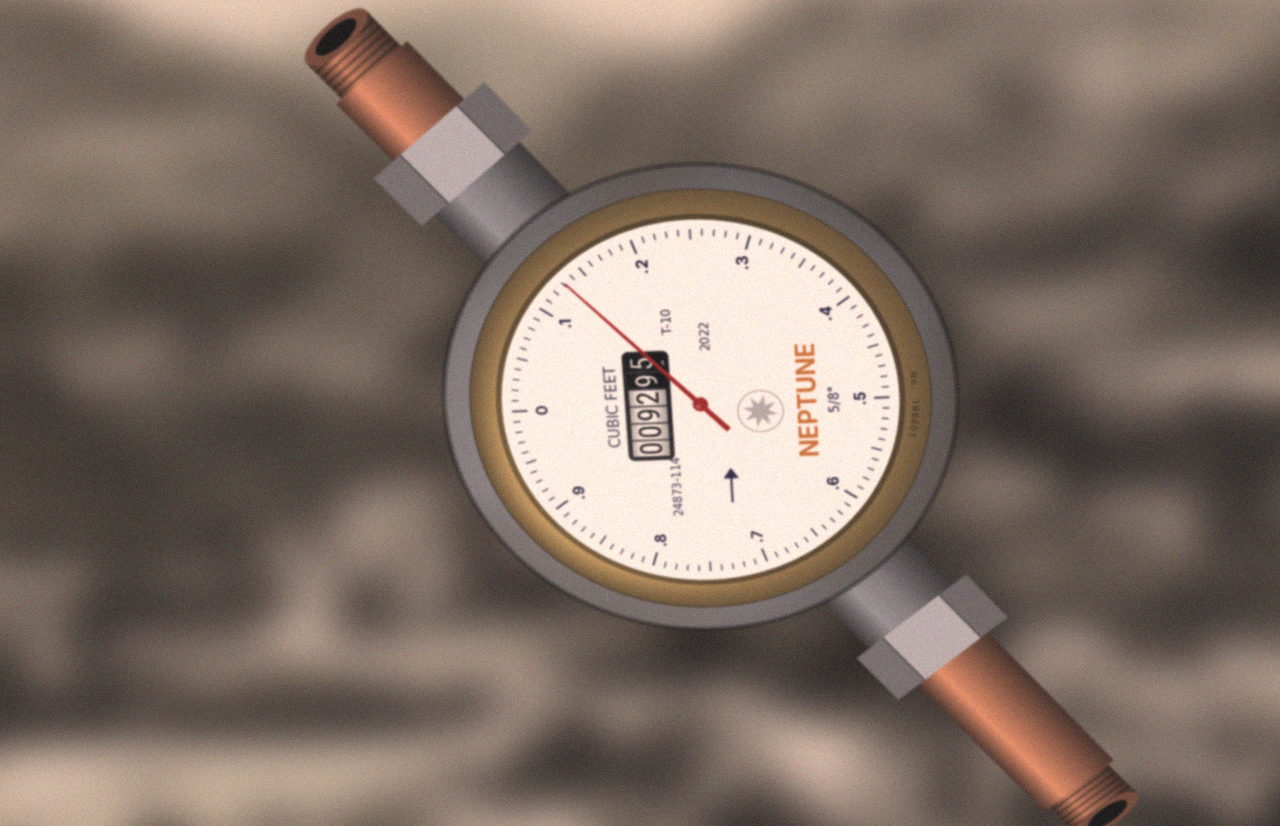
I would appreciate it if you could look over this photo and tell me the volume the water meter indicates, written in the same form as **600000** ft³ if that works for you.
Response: **9295.13** ft³
